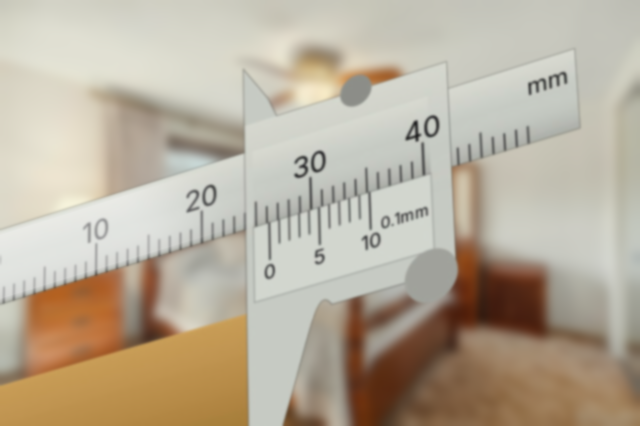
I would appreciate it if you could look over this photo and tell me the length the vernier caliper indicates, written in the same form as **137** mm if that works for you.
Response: **26.2** mm
